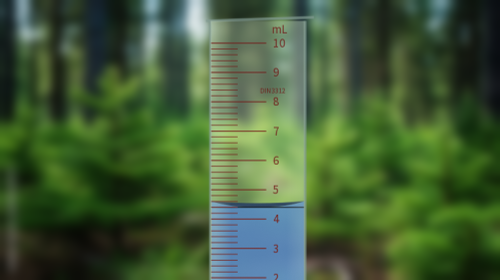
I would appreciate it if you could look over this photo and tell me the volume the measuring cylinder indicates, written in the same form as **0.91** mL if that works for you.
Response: **4.4** mL
